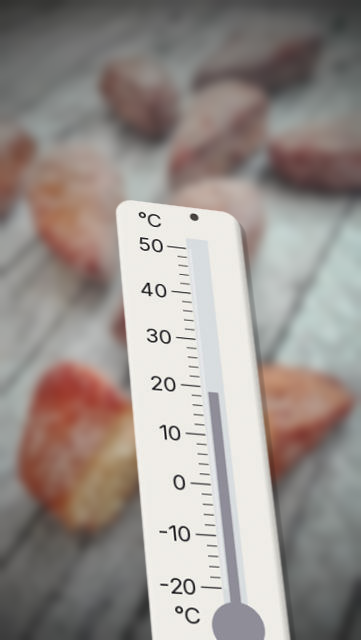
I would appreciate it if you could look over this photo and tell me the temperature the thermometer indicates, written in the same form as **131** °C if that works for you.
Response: **19** °C
